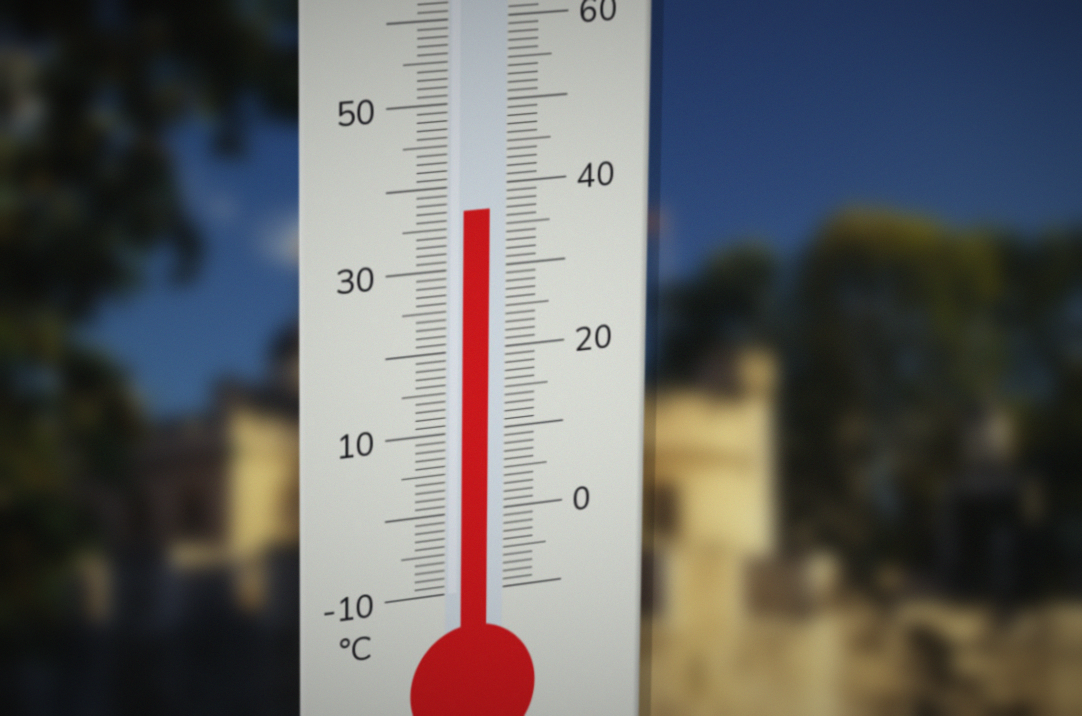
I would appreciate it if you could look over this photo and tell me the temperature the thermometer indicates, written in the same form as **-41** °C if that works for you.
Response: **37** °C
